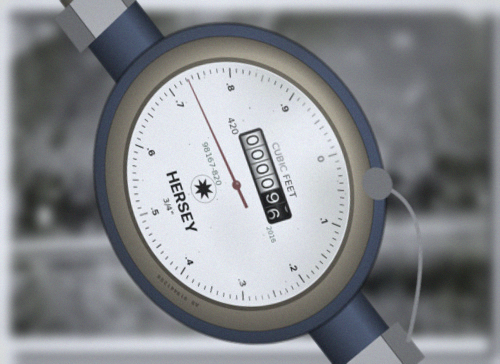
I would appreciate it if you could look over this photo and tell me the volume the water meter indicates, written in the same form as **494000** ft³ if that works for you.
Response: **95.73** ft³
